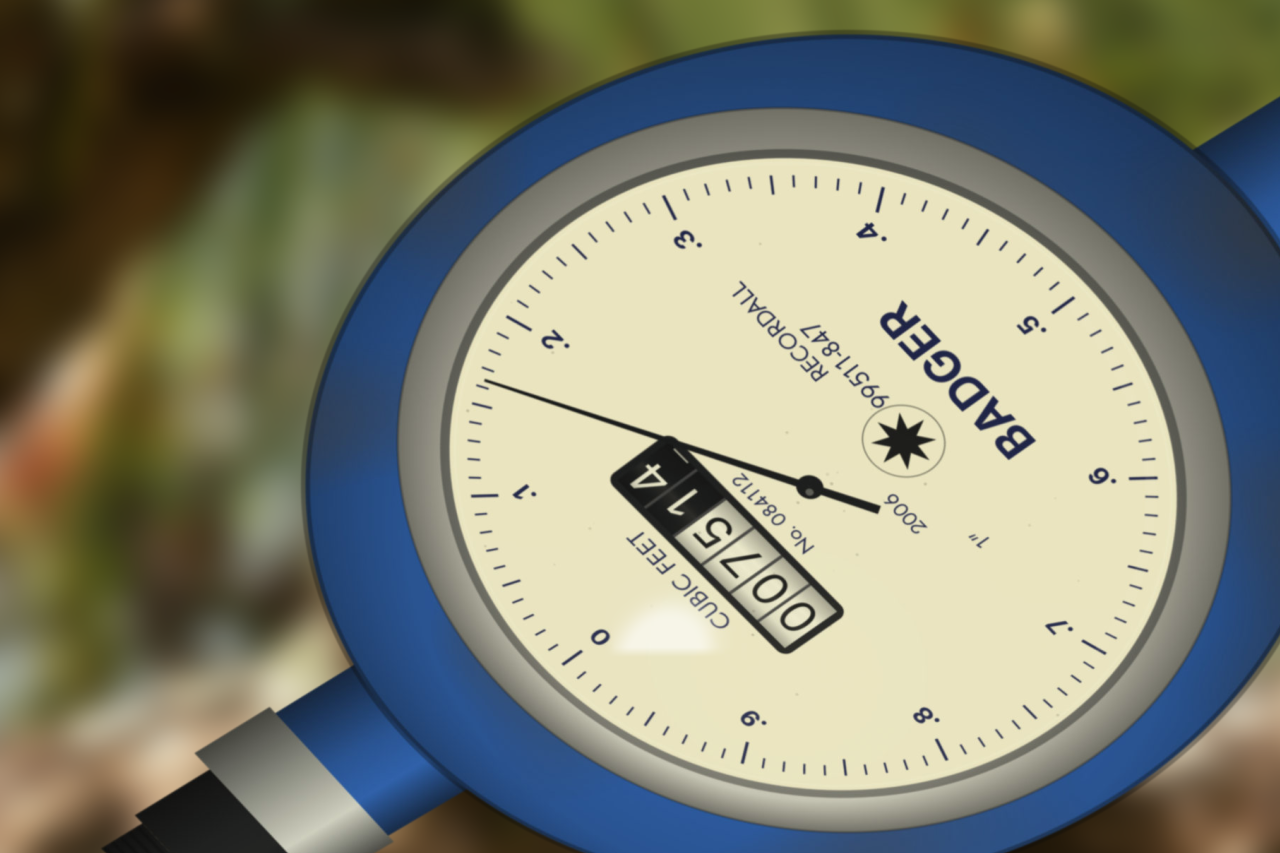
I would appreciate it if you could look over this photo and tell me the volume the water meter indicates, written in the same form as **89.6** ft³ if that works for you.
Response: **7514.16** ft³
